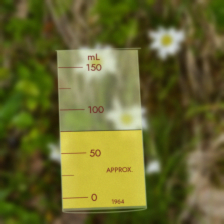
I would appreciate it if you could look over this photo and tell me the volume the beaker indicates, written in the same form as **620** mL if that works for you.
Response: **75** mL
